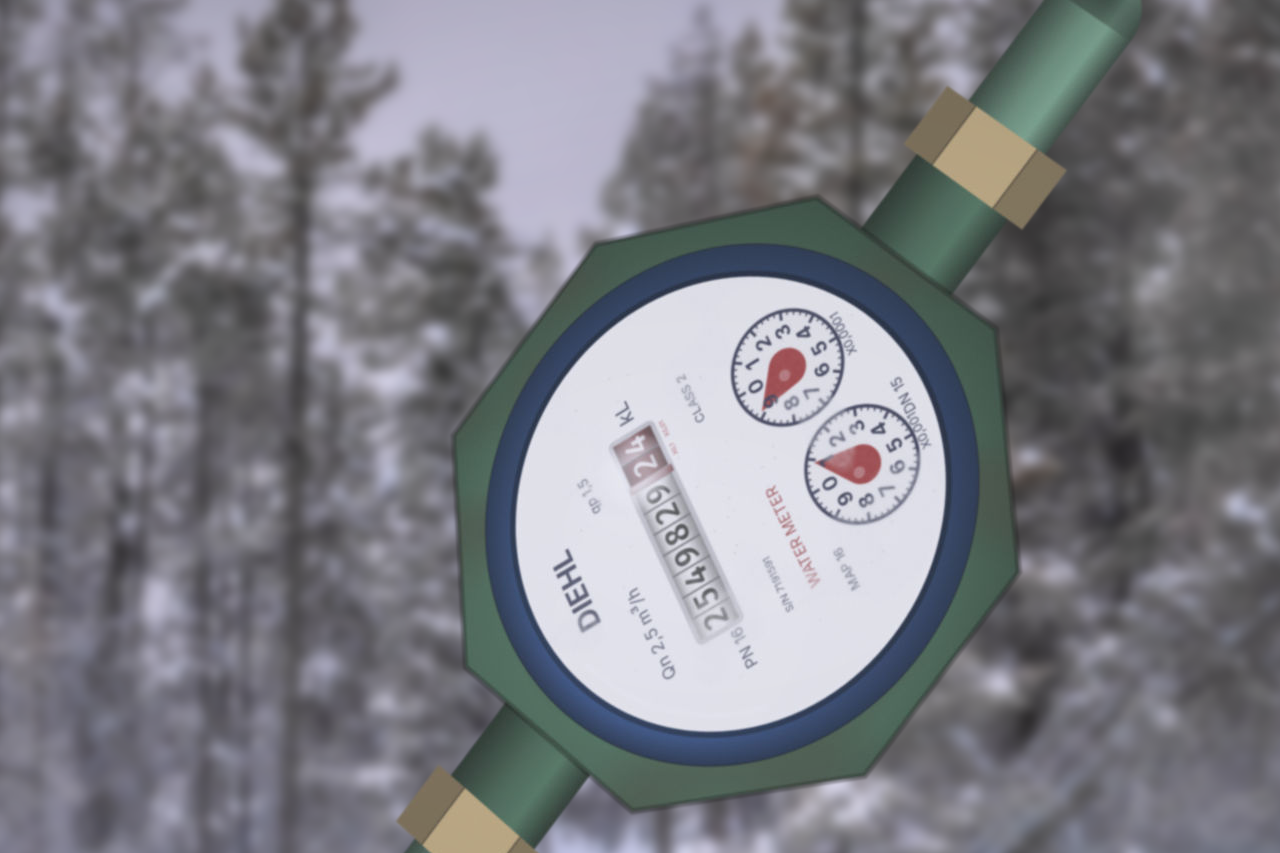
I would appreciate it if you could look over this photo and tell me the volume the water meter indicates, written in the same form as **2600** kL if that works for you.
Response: **2549829.2409** kL
